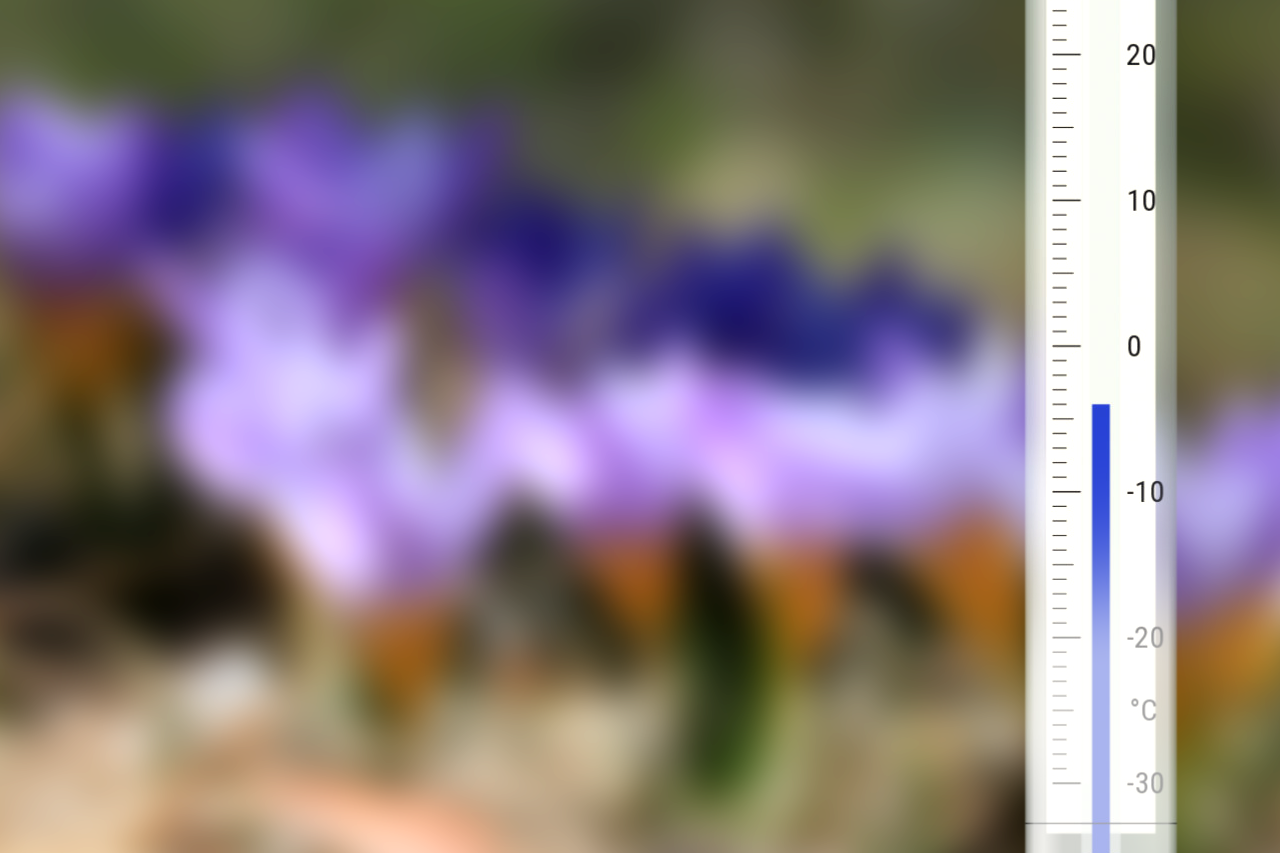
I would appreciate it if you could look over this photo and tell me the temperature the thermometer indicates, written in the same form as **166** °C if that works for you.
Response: **-4** °C
